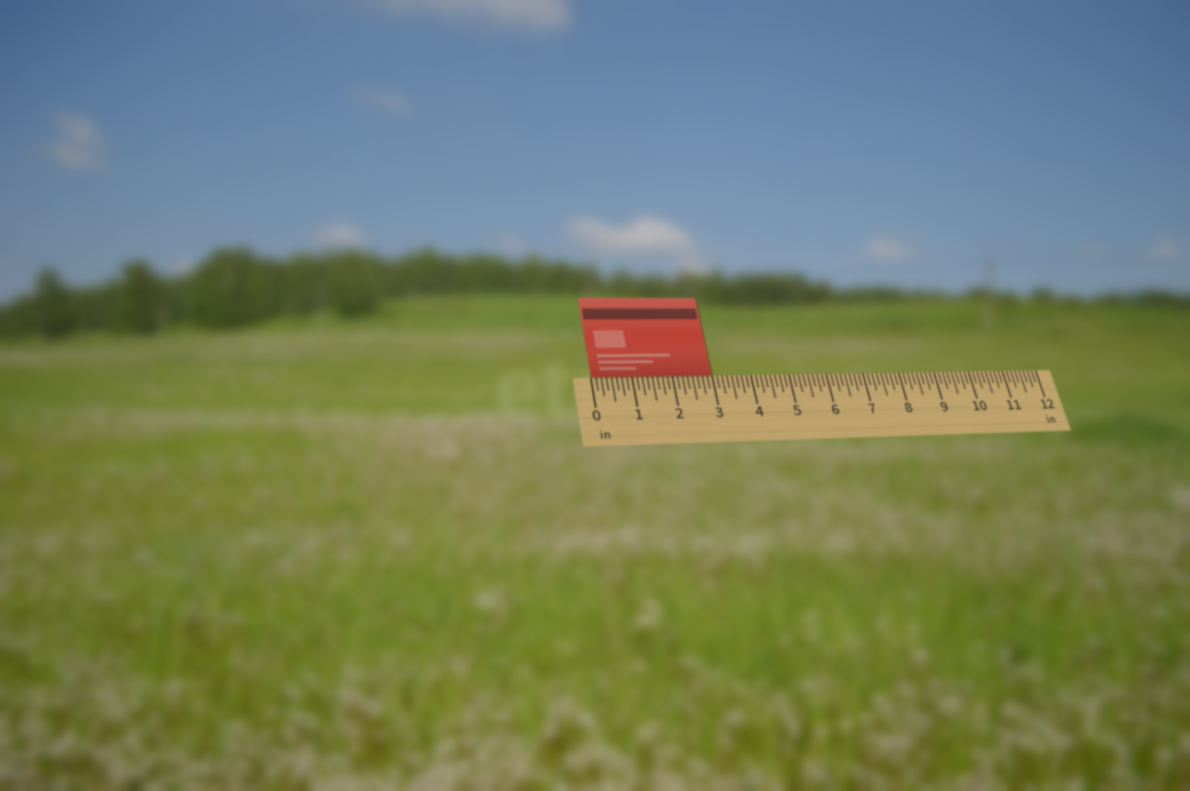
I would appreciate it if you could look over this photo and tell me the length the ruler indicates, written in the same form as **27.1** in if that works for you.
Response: **3** in
